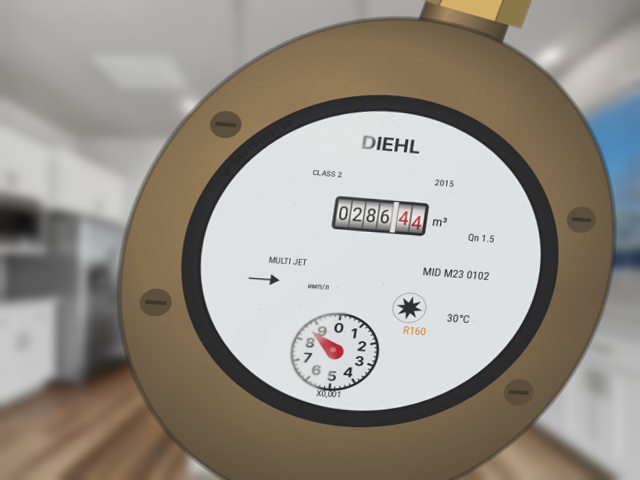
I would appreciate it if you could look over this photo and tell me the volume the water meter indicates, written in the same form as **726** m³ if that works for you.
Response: **286.438** m³
